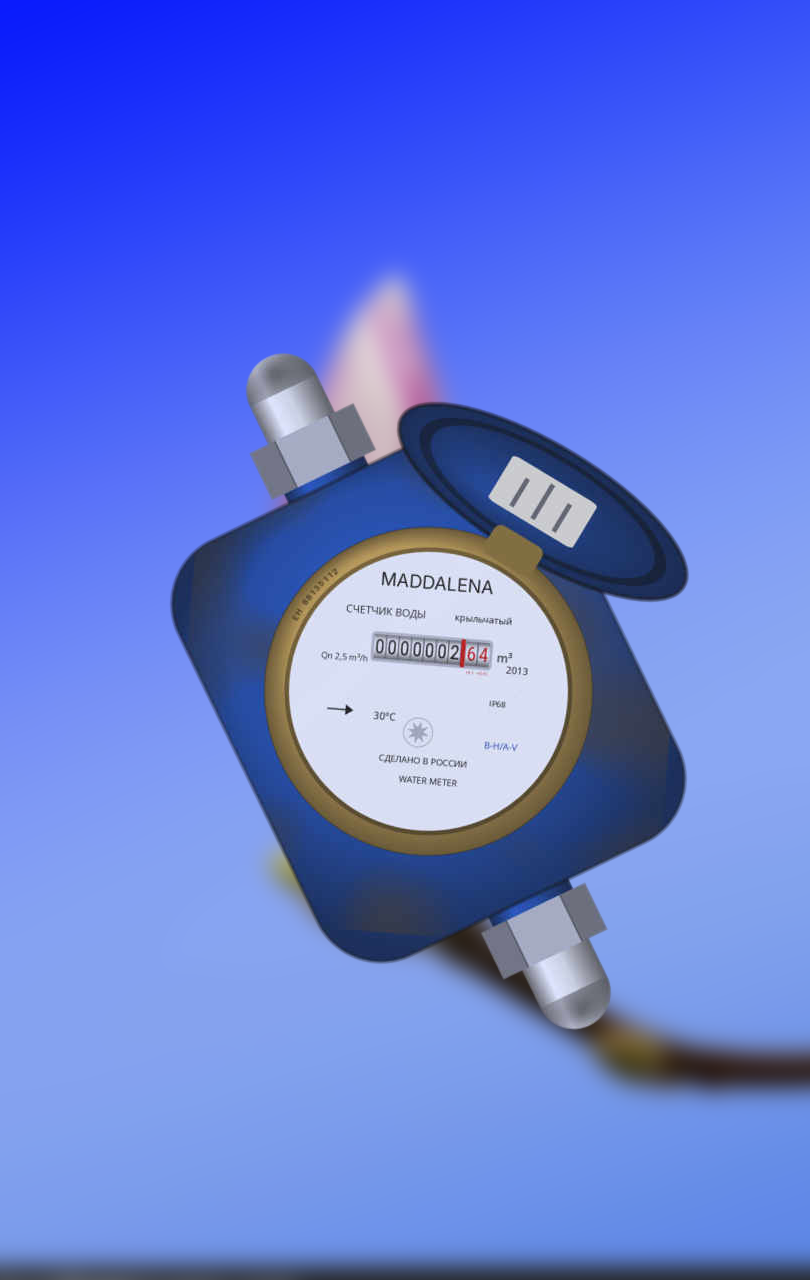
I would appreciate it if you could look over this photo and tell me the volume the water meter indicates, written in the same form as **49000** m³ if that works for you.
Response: **2.64** m³
